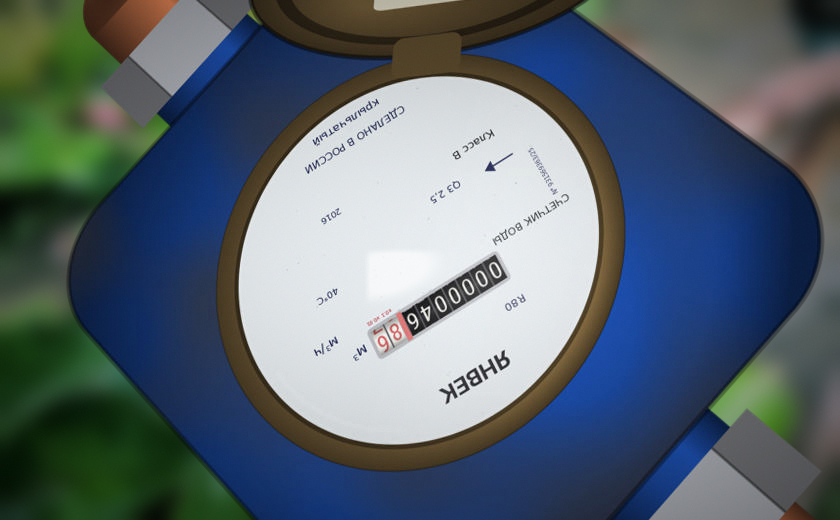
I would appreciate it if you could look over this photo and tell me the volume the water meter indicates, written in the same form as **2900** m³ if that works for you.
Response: **46.86** m³
